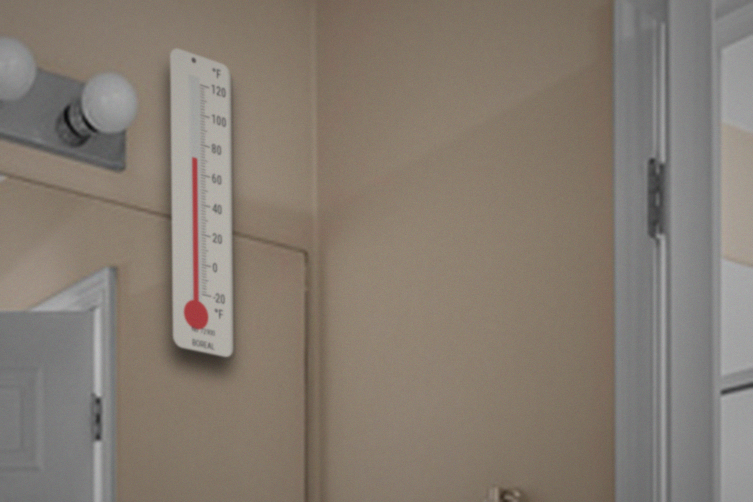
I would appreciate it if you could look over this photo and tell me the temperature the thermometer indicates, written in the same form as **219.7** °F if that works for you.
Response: **70** °F
